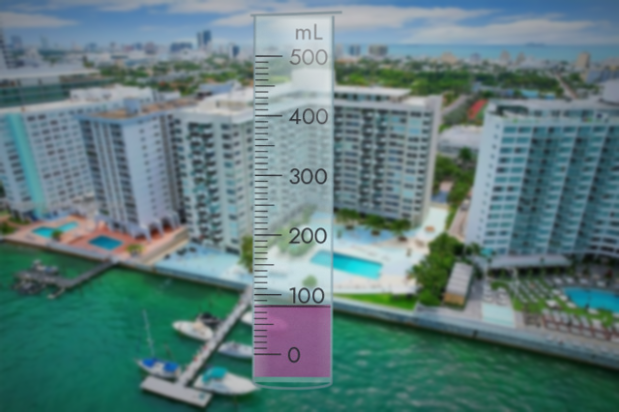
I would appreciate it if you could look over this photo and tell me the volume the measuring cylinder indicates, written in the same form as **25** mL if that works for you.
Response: **80** mL
